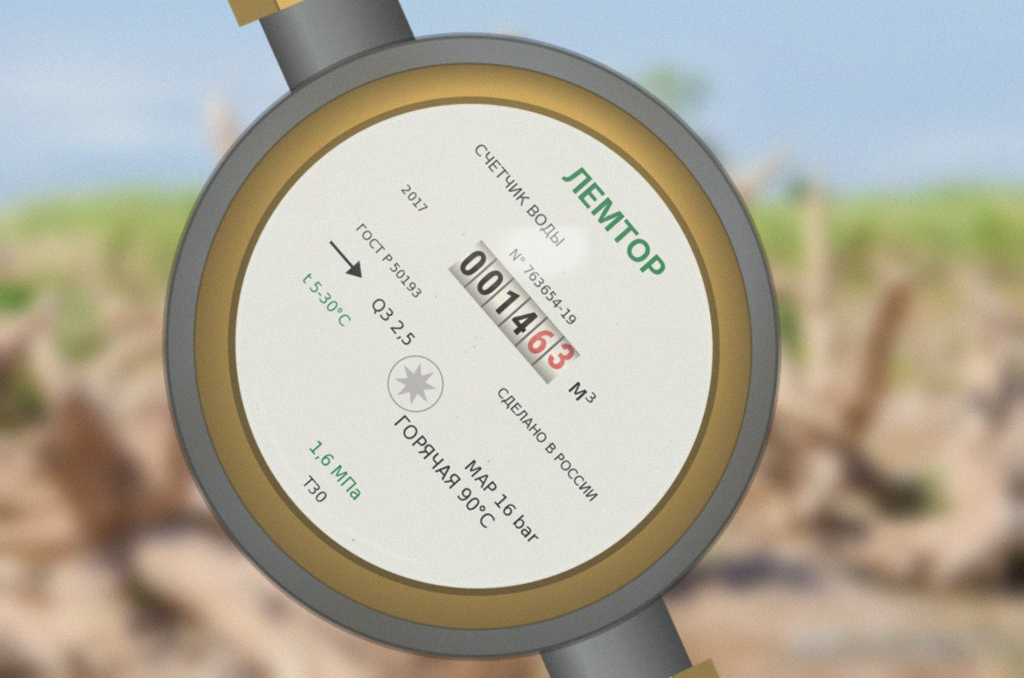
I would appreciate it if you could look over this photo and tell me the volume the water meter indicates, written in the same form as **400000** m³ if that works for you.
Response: **14.63** m³
